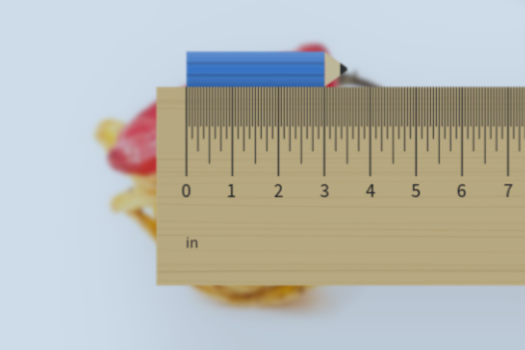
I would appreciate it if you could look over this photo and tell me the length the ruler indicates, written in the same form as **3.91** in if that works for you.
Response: **3.5** in
